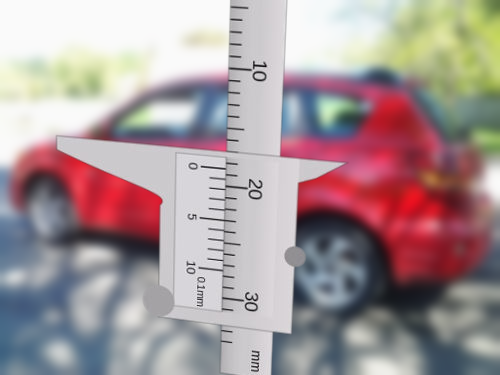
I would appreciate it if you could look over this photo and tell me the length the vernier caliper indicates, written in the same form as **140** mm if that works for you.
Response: **18.5** mm
